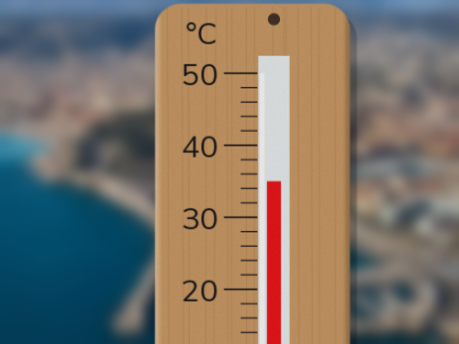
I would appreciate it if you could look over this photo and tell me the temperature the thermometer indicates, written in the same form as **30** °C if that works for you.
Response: **35** °C
